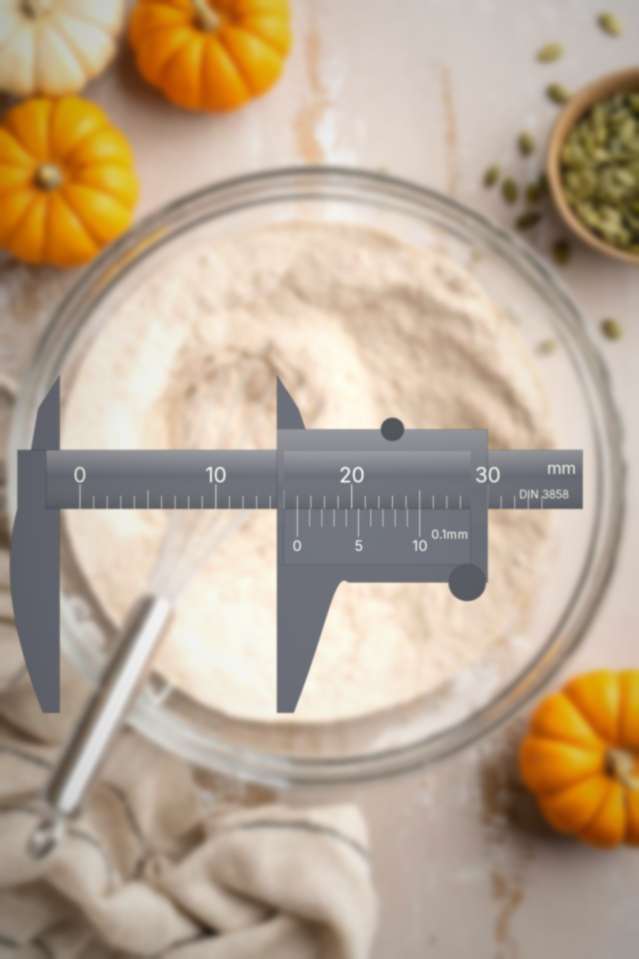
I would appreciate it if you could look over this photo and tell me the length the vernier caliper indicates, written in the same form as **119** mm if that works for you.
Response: **16.0** mm
